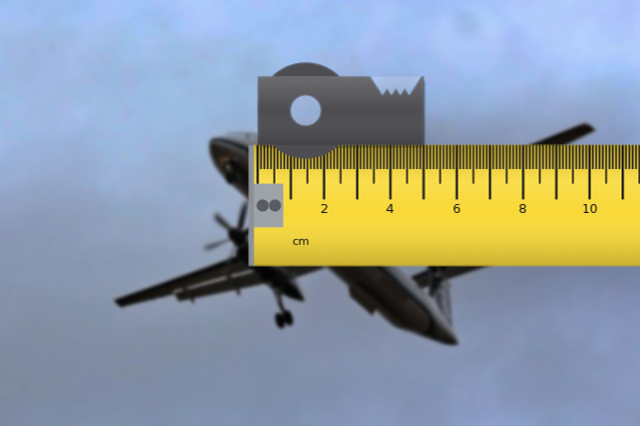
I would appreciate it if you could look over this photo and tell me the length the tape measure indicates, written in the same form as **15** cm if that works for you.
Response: **5** cm
